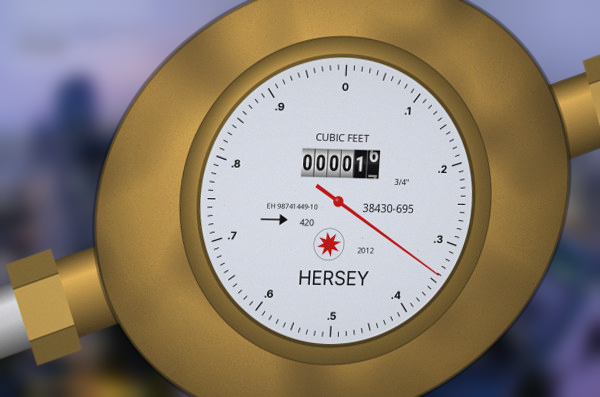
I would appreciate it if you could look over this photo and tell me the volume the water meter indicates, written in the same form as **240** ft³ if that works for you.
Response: **16.34** ft³
